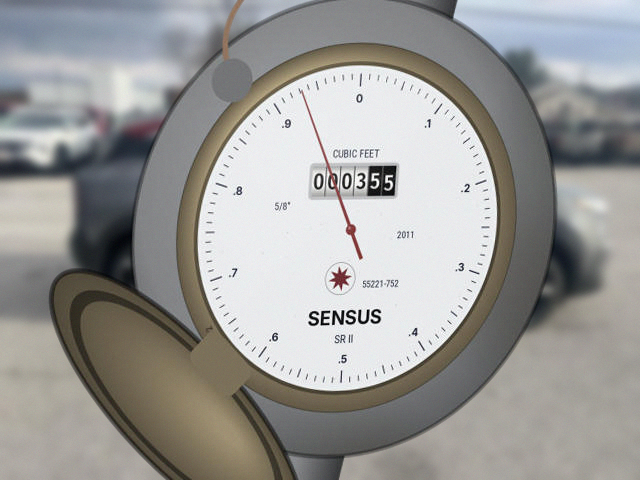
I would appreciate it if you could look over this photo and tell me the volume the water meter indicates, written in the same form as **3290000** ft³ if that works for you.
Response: **354.93** ft³
